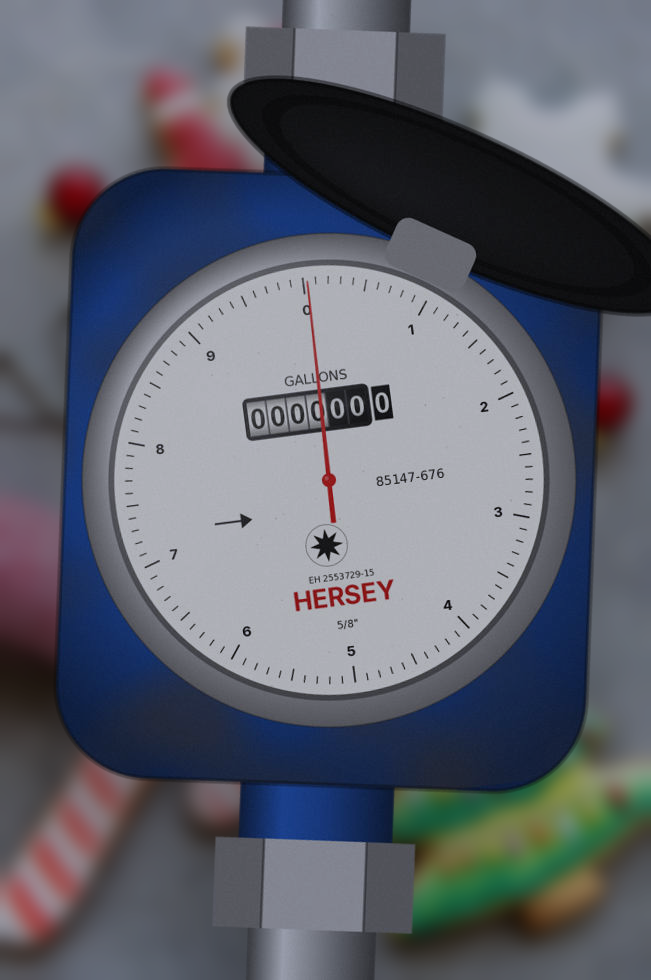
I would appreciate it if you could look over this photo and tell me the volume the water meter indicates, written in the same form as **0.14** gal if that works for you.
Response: **0.0** gal
